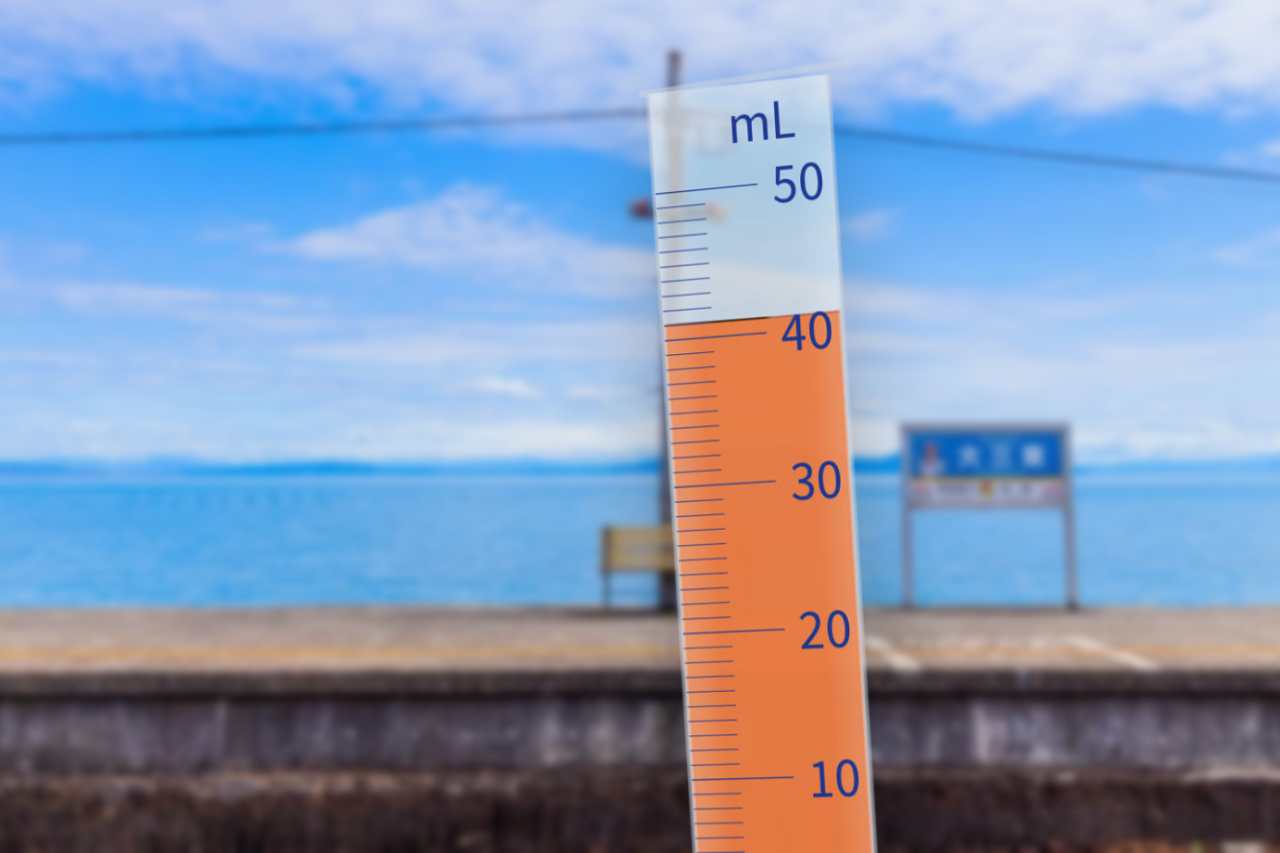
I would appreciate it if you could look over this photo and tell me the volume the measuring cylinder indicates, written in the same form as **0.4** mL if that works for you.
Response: **41** mL
